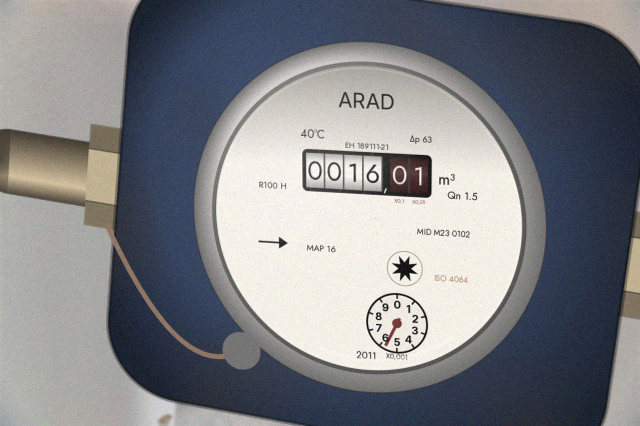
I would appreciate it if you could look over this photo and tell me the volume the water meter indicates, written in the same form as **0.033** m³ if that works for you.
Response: **16.015** m³
